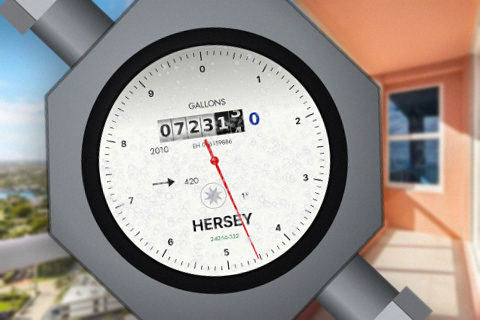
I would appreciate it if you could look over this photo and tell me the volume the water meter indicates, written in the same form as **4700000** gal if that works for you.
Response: **723134.5** gal
